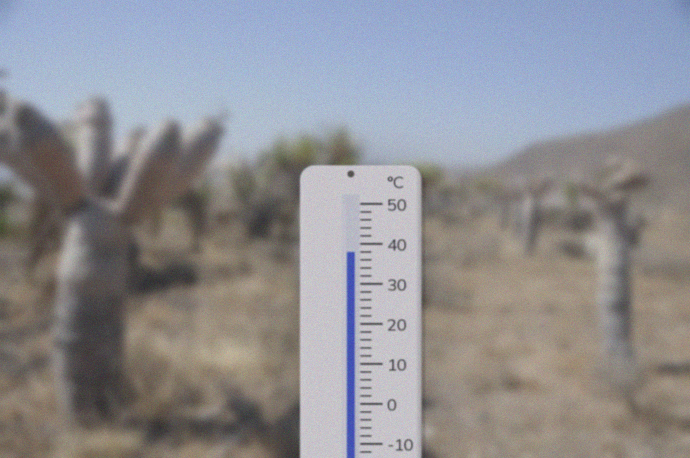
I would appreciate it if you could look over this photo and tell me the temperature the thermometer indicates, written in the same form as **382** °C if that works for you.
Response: **38** °C
